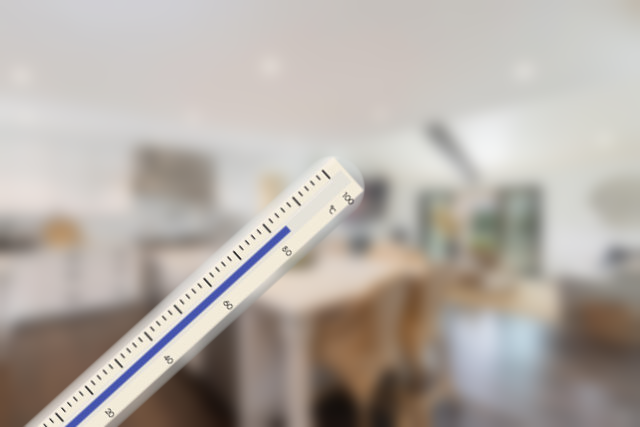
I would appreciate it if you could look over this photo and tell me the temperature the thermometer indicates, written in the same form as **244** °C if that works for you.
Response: **84** °C
